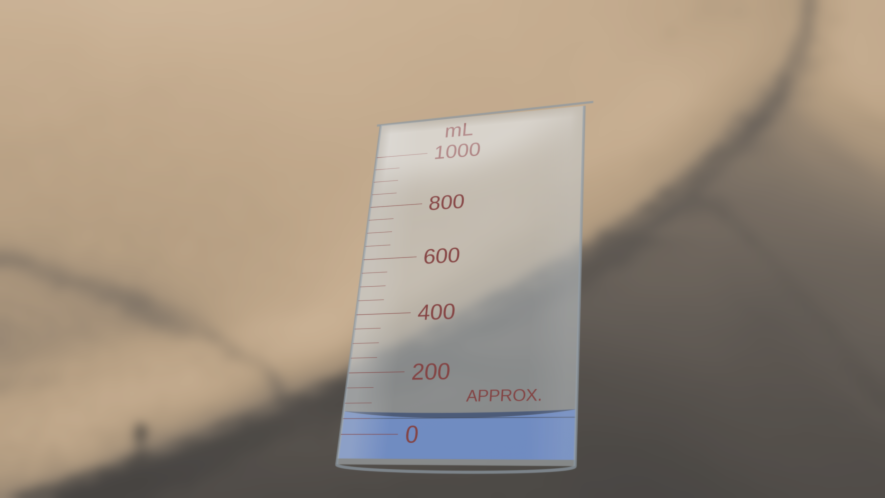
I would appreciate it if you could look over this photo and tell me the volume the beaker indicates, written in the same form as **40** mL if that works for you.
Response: **50** mL
